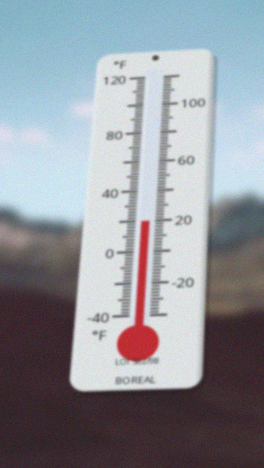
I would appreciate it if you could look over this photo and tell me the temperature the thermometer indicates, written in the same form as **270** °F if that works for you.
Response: **20** °F
